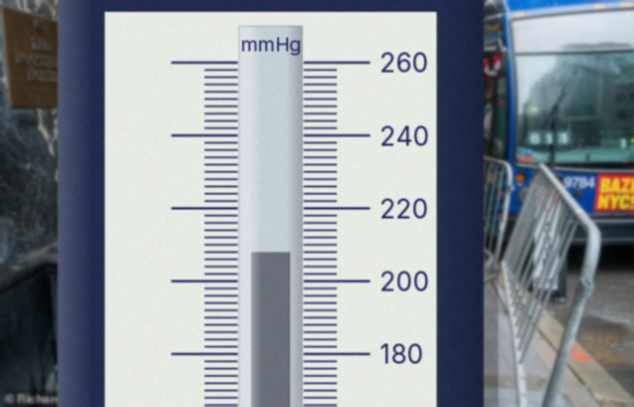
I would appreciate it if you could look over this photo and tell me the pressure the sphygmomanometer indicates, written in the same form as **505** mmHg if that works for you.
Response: **208** mmHg
